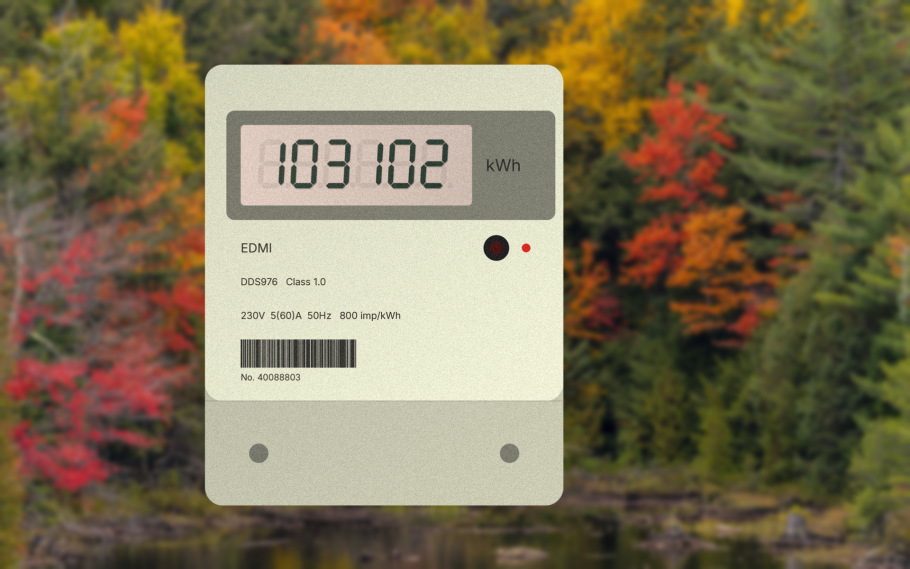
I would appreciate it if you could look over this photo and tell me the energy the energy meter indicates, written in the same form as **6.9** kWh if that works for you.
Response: **103102** kWh
